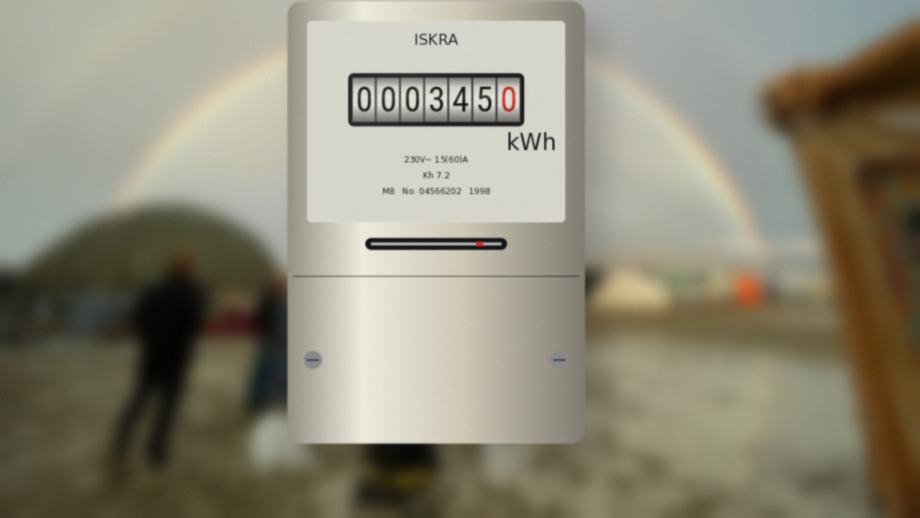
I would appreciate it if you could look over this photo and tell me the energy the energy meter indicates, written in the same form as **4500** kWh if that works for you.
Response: **345.0** kWh
